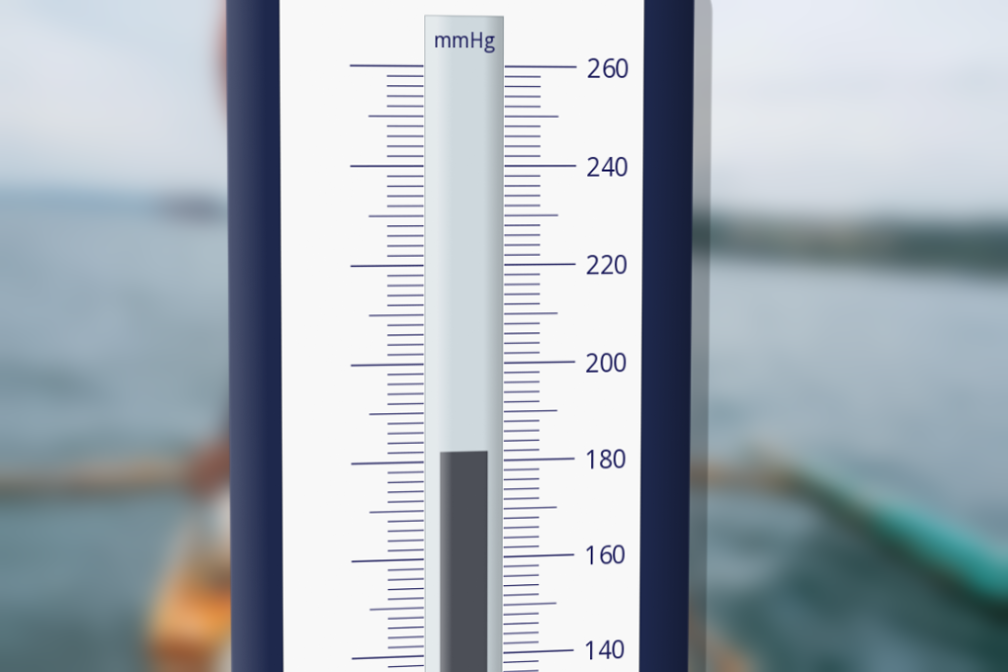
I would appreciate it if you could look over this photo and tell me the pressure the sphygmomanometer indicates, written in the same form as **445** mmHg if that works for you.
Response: **182** mmHg
